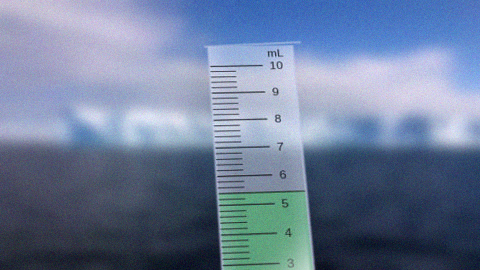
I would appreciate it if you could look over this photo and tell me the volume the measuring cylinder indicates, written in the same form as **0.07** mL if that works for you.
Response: **5.4** mL
